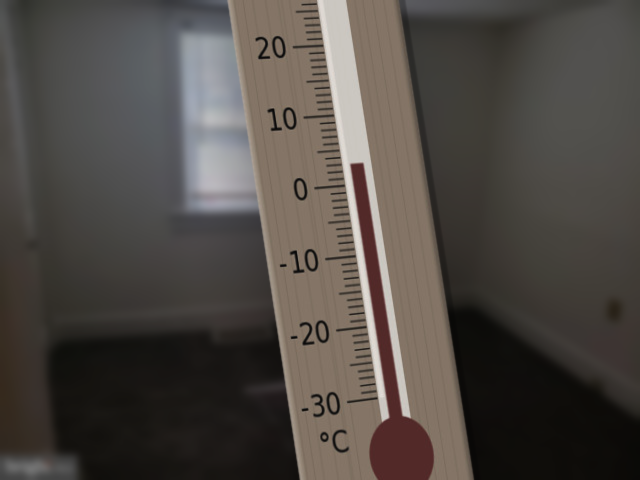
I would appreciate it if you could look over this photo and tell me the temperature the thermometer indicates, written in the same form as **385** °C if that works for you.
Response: **3** °C
